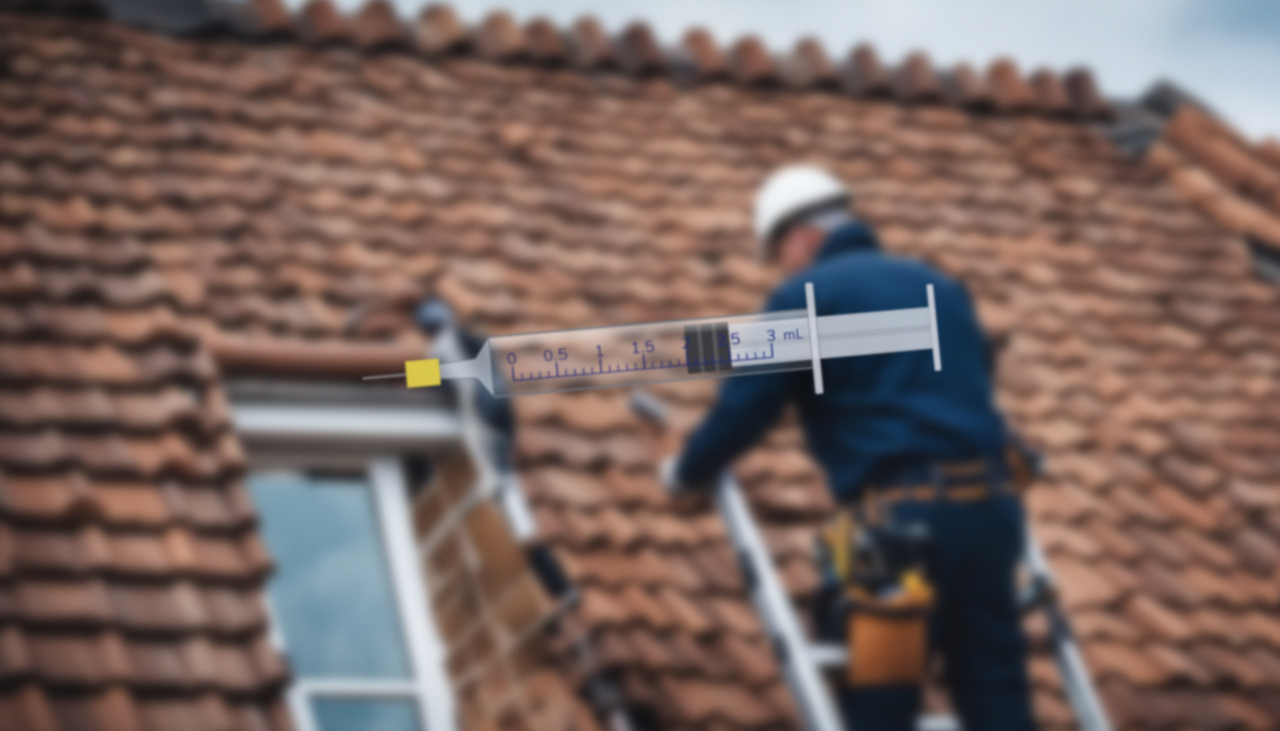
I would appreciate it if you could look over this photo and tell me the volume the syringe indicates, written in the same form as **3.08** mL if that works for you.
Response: **2** mL
